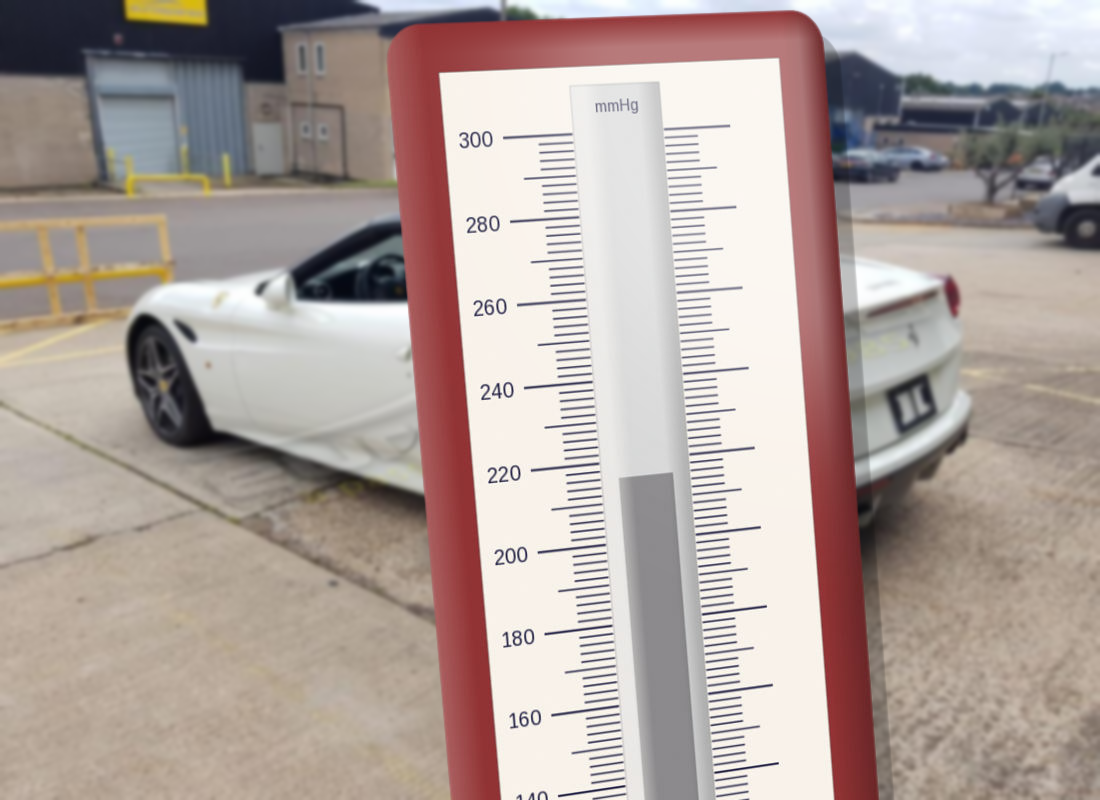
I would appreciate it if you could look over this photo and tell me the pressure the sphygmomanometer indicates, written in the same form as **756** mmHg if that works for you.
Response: **216** mmHg
